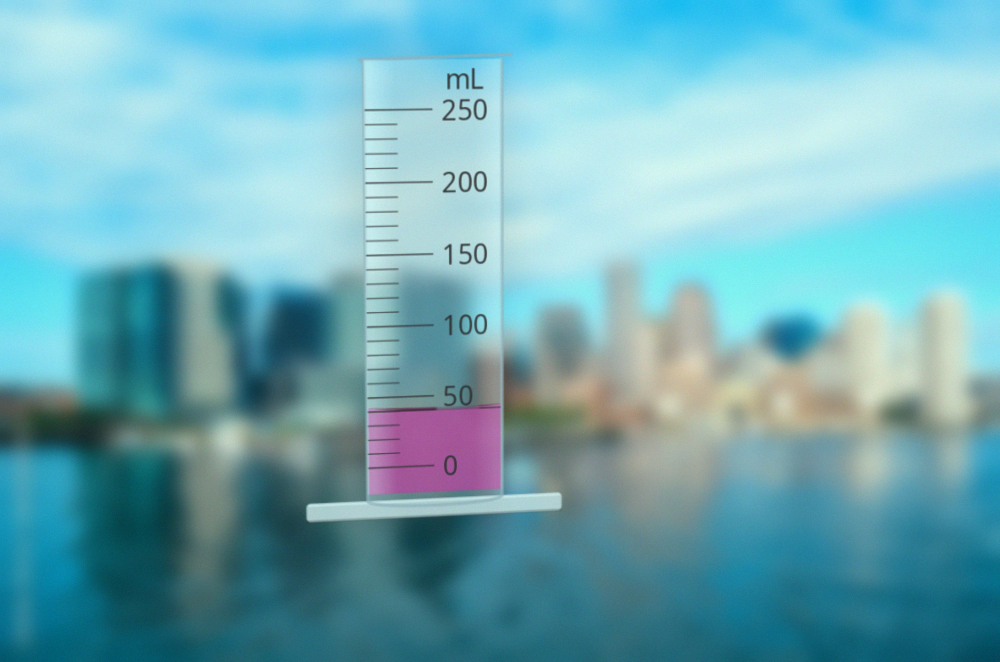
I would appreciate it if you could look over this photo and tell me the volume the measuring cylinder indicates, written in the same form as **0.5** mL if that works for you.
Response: **40** mL
